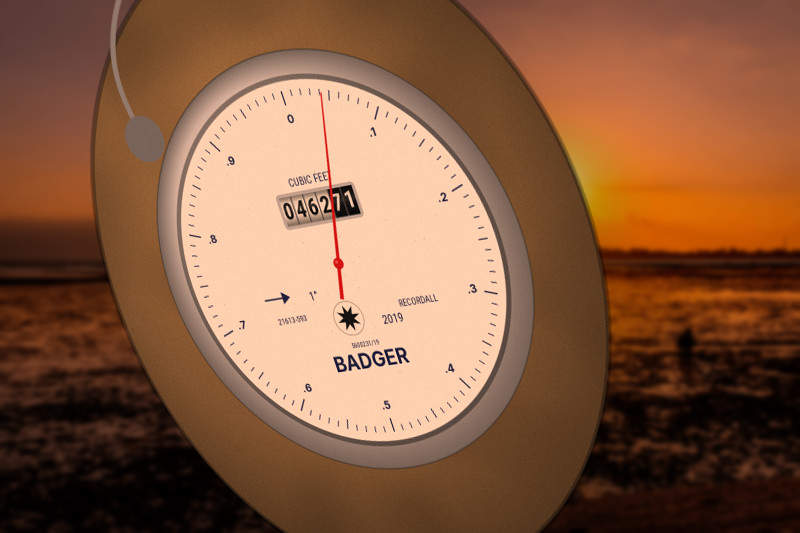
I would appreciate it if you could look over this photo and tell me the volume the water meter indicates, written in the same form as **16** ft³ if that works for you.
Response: **46271.04** ft³
